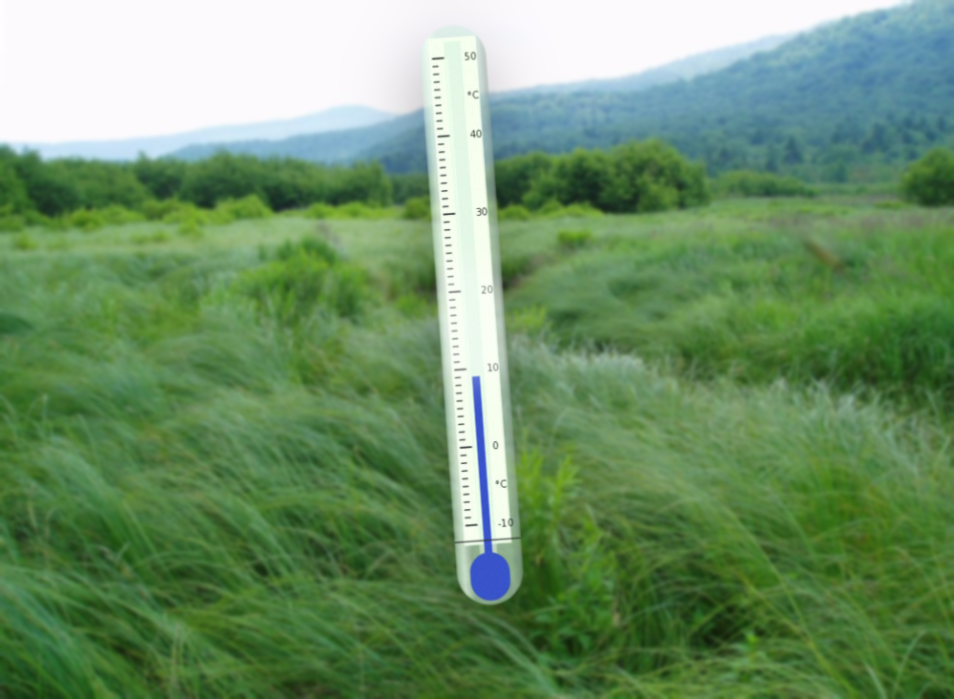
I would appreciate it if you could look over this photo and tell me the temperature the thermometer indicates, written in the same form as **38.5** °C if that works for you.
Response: **9** °C
